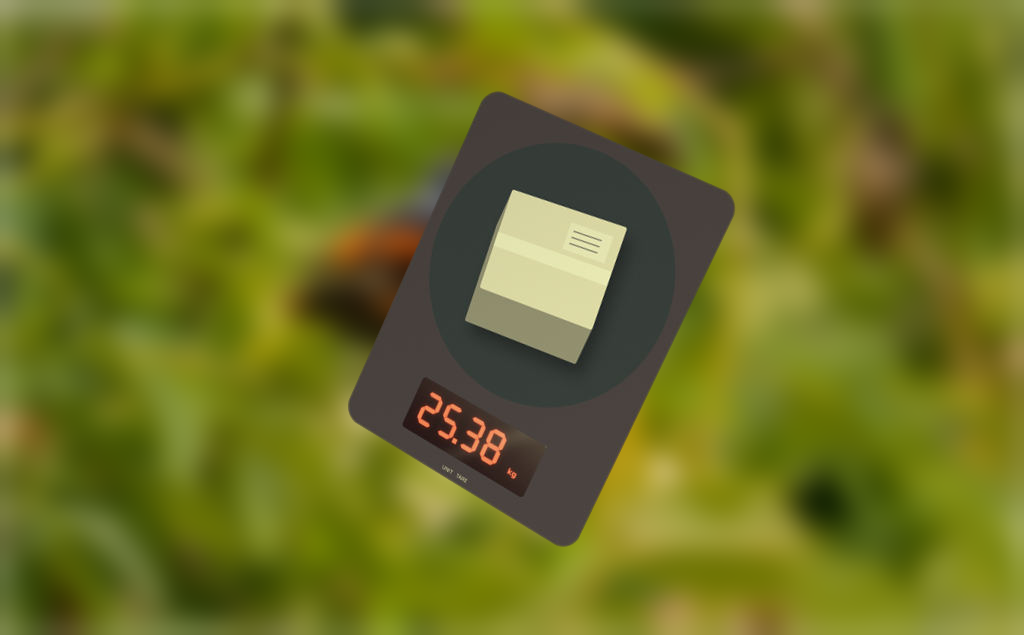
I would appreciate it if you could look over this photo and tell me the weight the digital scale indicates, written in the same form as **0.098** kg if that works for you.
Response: **25.38** kg
